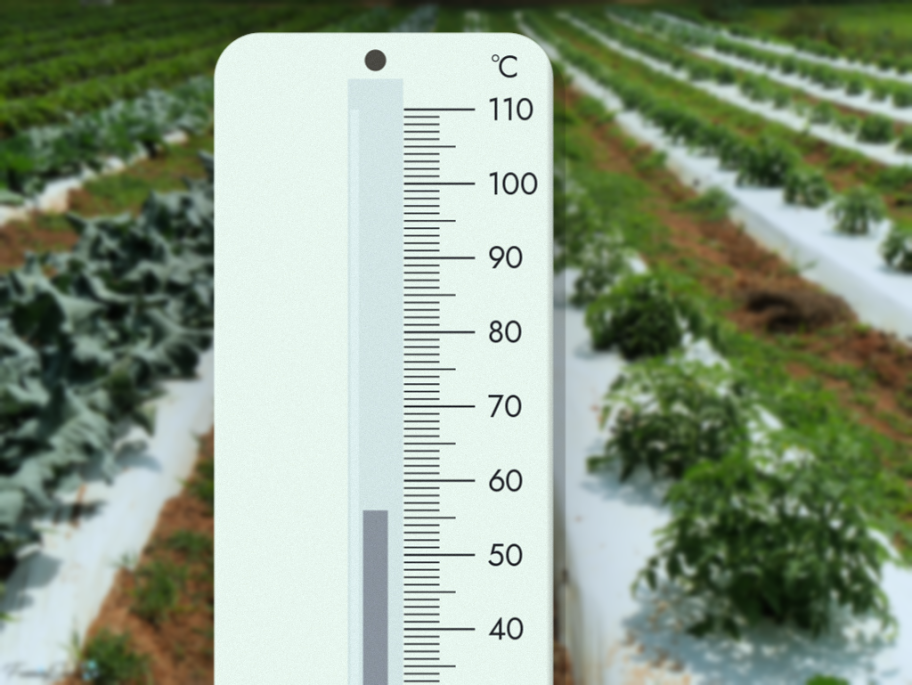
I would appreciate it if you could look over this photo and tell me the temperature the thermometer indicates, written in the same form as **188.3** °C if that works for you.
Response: **56** °C
